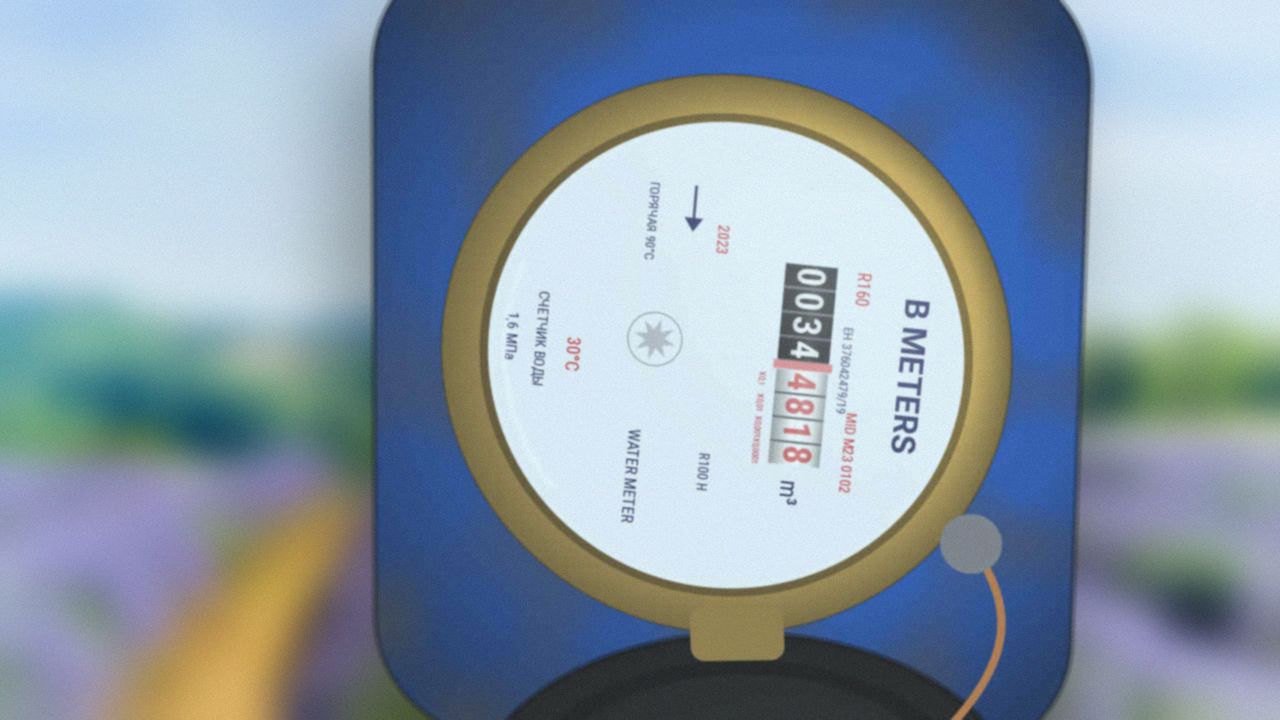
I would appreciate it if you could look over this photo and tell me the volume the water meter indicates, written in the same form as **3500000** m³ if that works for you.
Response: **34.4818** m³
